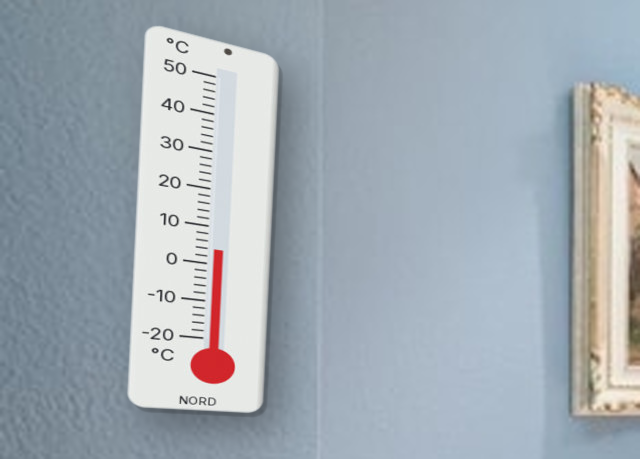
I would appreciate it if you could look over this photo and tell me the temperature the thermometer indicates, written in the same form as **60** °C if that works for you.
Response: **4** °C
